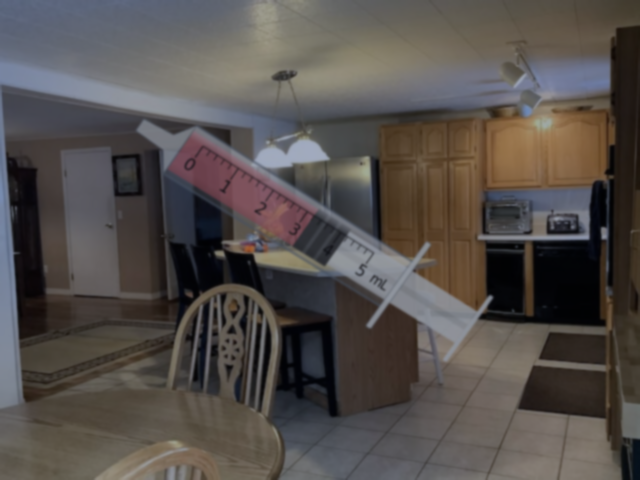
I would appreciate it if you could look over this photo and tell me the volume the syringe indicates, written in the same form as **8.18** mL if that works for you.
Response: **3.2** mL
